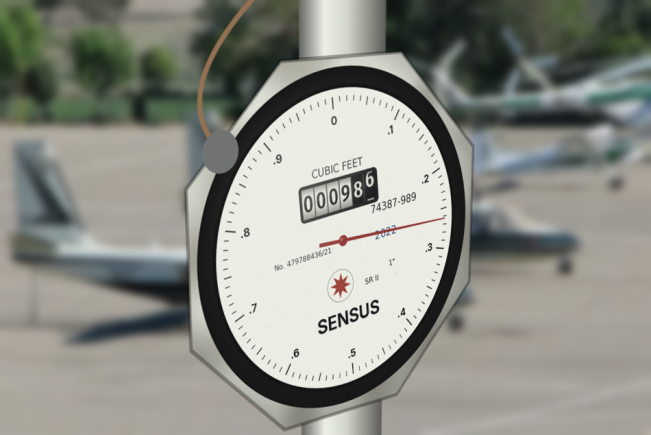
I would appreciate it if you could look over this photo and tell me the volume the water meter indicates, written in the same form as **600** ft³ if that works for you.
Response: **986.26** ft³
